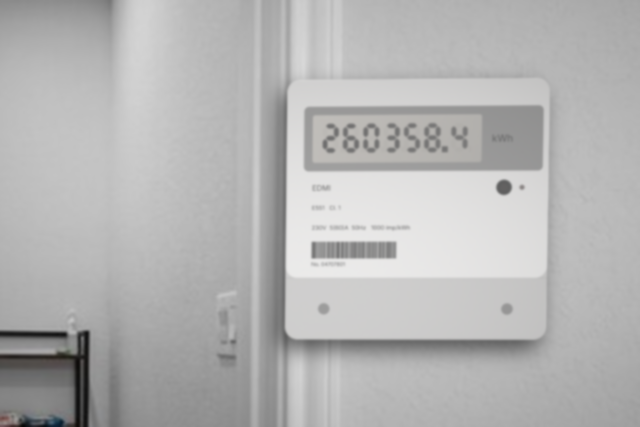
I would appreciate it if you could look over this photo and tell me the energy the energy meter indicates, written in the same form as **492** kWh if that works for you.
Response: **260358.4** kWh
